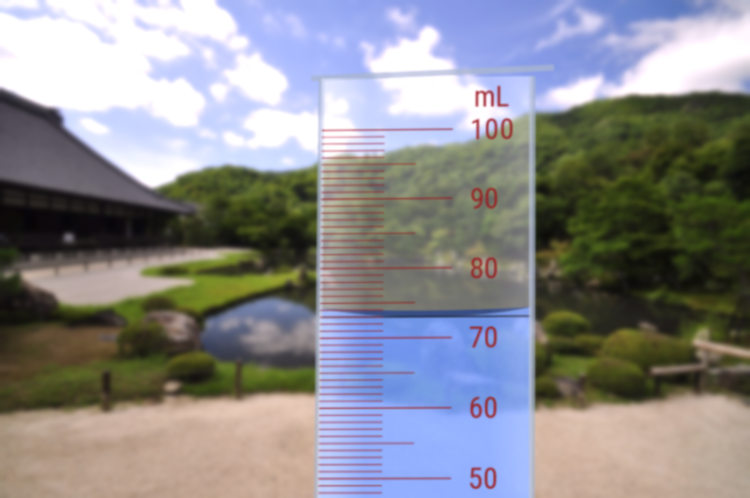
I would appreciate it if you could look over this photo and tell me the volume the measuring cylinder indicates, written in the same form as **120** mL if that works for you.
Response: **73** mL
